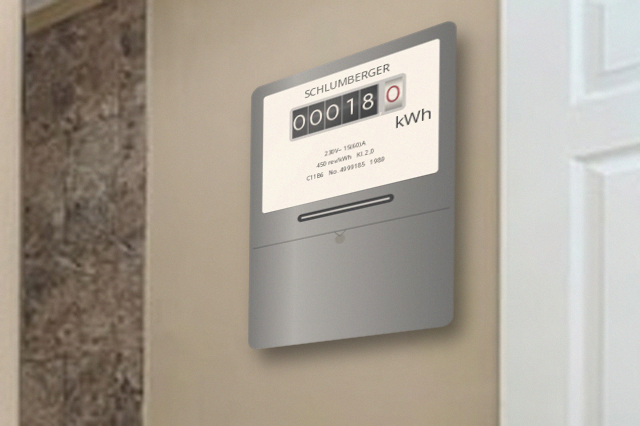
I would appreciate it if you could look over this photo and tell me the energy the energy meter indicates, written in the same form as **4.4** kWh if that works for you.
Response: **18.0** kWh
